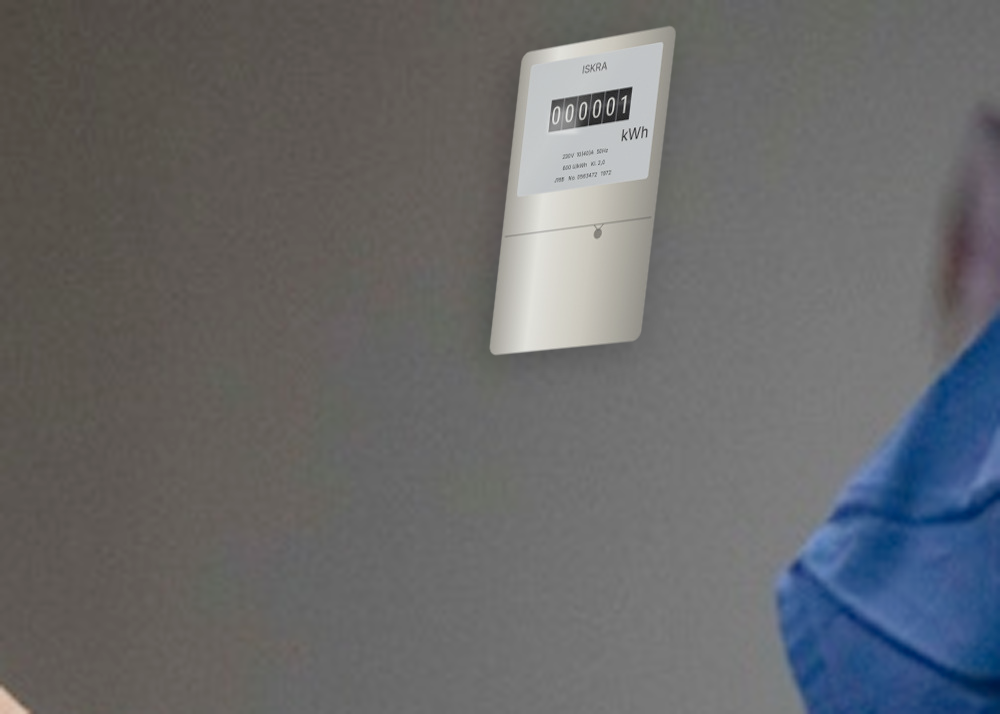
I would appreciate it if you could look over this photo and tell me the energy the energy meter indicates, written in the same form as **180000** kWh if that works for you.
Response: **1** kWh
